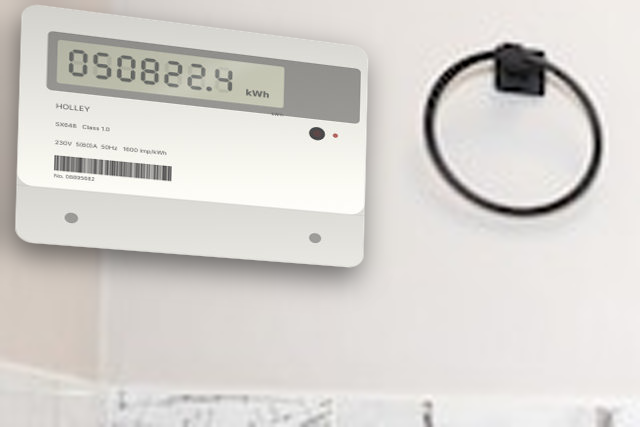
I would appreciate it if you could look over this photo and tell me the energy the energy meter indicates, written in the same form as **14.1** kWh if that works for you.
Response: **50822.4** kWh
